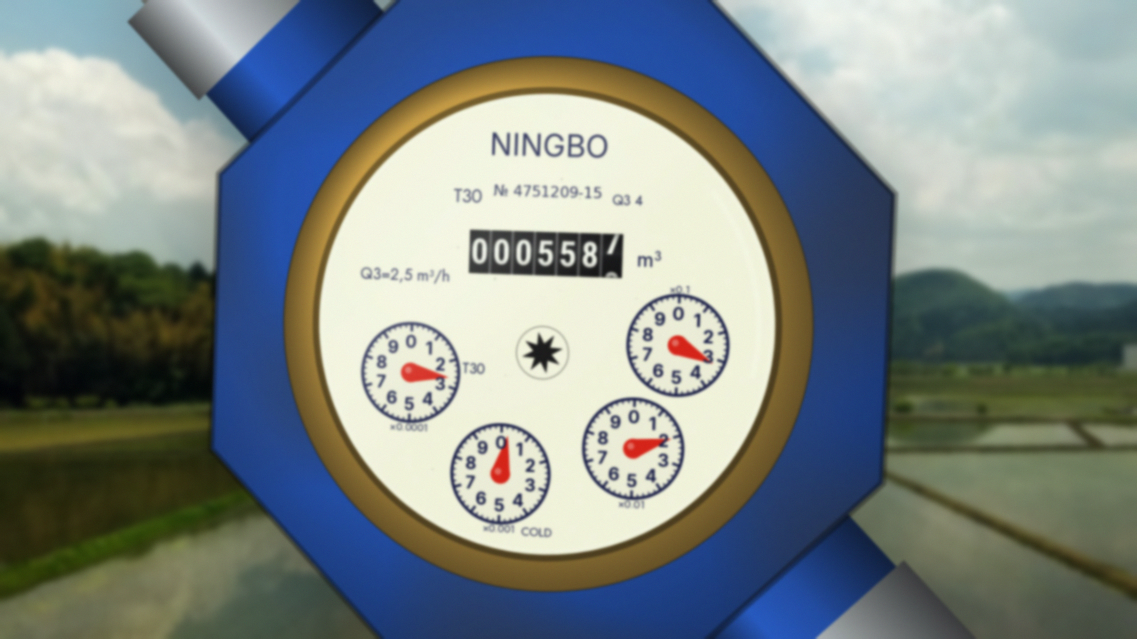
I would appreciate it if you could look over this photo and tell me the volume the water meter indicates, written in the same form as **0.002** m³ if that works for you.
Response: **5587.3202** m³
